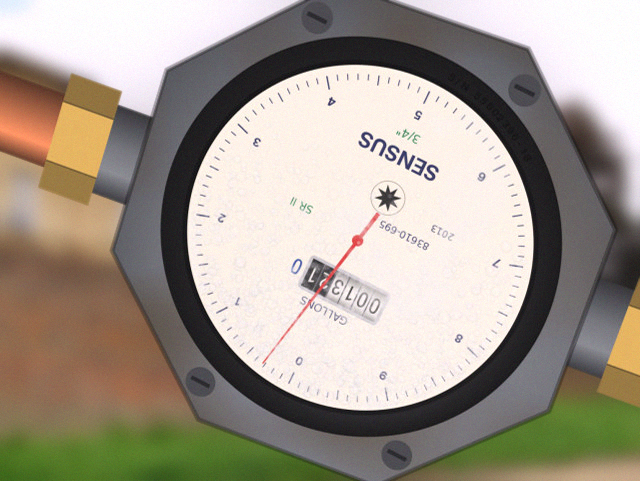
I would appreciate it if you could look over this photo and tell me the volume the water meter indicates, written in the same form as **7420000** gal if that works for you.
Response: **13210.3** gal
